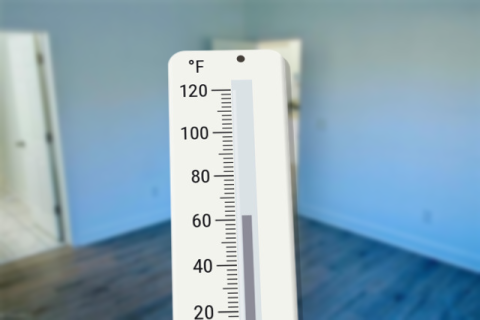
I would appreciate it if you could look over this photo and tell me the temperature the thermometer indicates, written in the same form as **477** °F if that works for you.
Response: **62** °F
